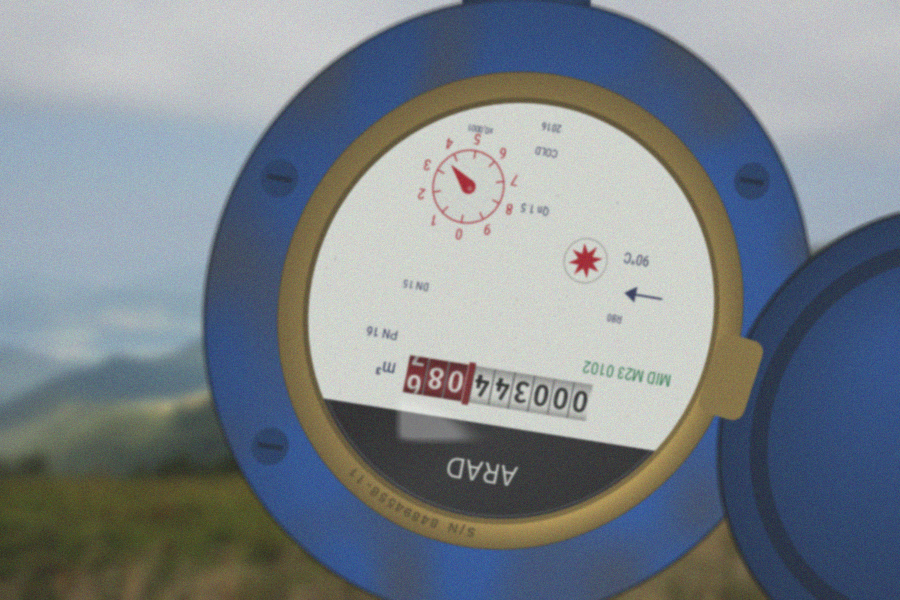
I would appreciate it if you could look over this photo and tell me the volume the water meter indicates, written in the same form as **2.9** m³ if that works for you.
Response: **344.0863** m³
